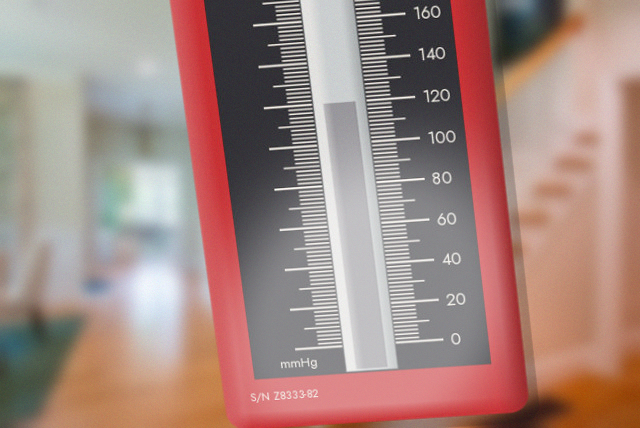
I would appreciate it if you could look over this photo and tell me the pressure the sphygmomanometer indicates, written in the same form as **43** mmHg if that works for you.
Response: **120** mmHg
